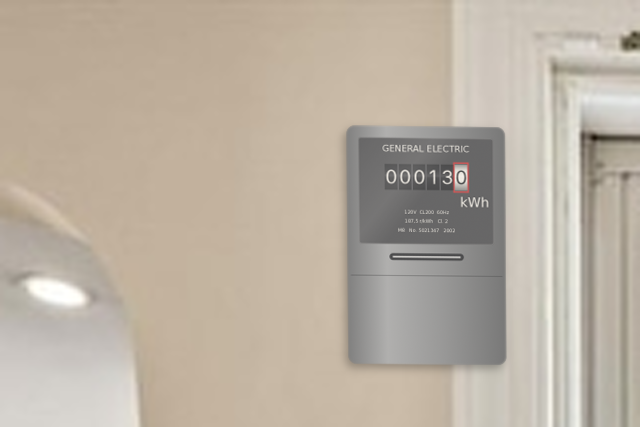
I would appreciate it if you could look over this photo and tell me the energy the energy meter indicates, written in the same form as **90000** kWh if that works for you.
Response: **13.0** kWh
